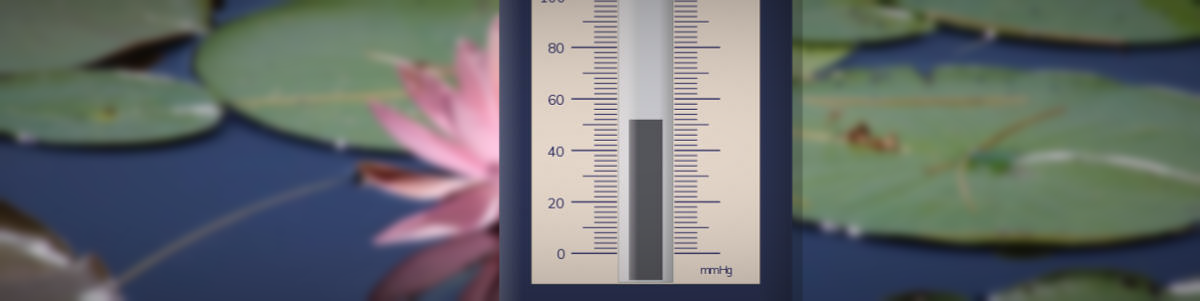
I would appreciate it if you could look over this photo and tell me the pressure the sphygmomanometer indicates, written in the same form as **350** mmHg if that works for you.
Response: **52** mmHg
